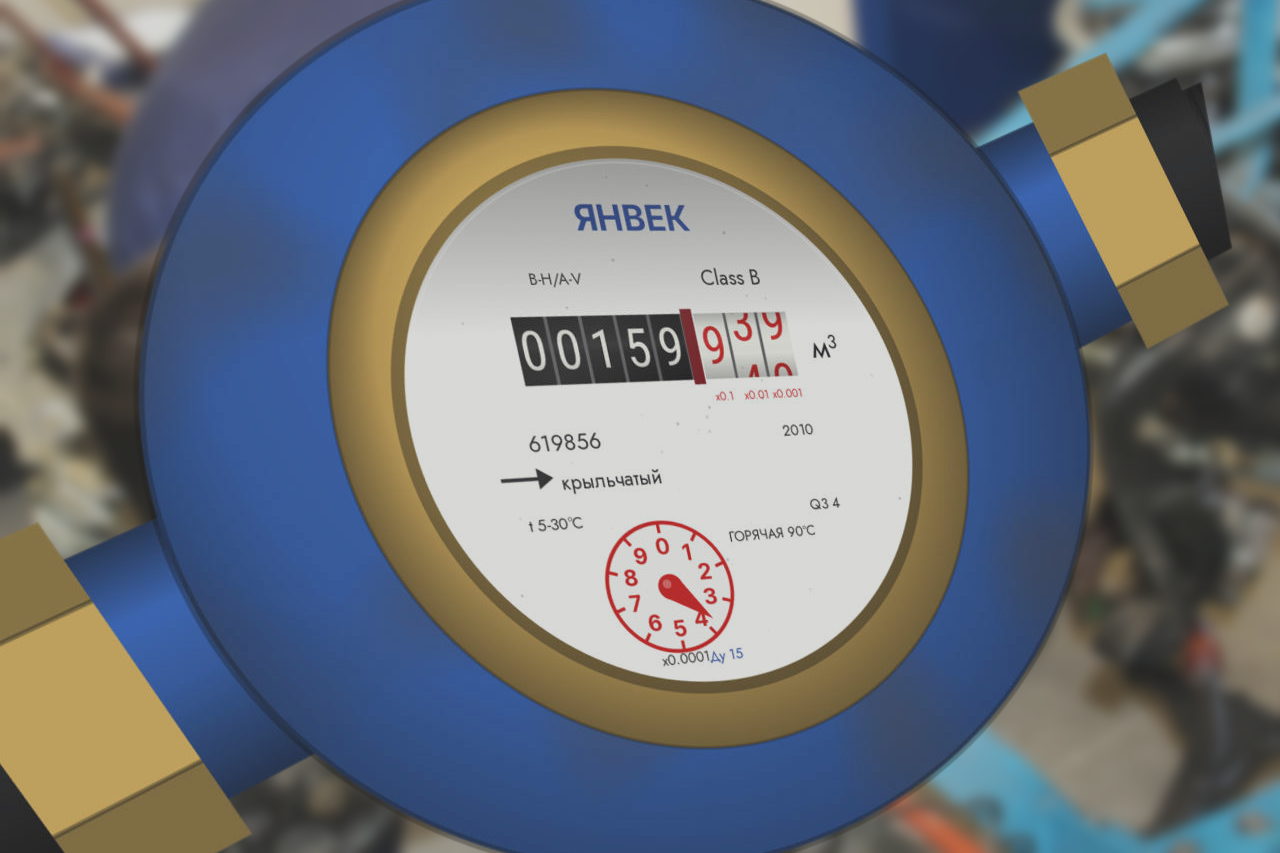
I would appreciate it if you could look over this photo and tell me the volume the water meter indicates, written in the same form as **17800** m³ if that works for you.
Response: **159.9393** m³
